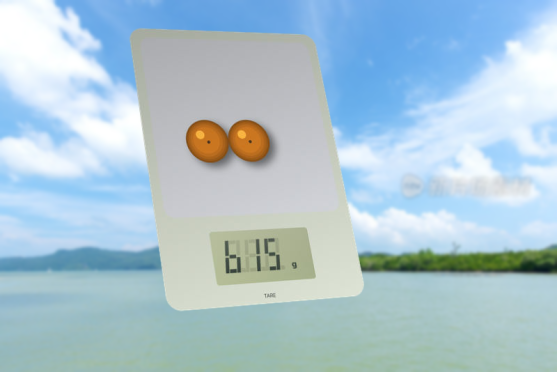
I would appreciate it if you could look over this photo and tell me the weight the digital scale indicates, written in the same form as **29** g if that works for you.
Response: **615** g
